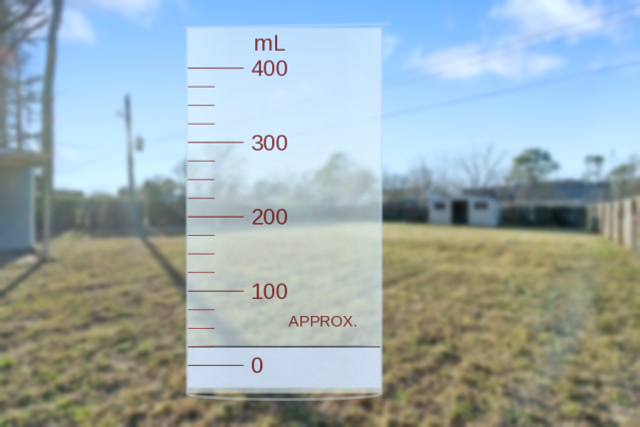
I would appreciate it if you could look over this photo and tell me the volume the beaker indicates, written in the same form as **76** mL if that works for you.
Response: **25** mL
